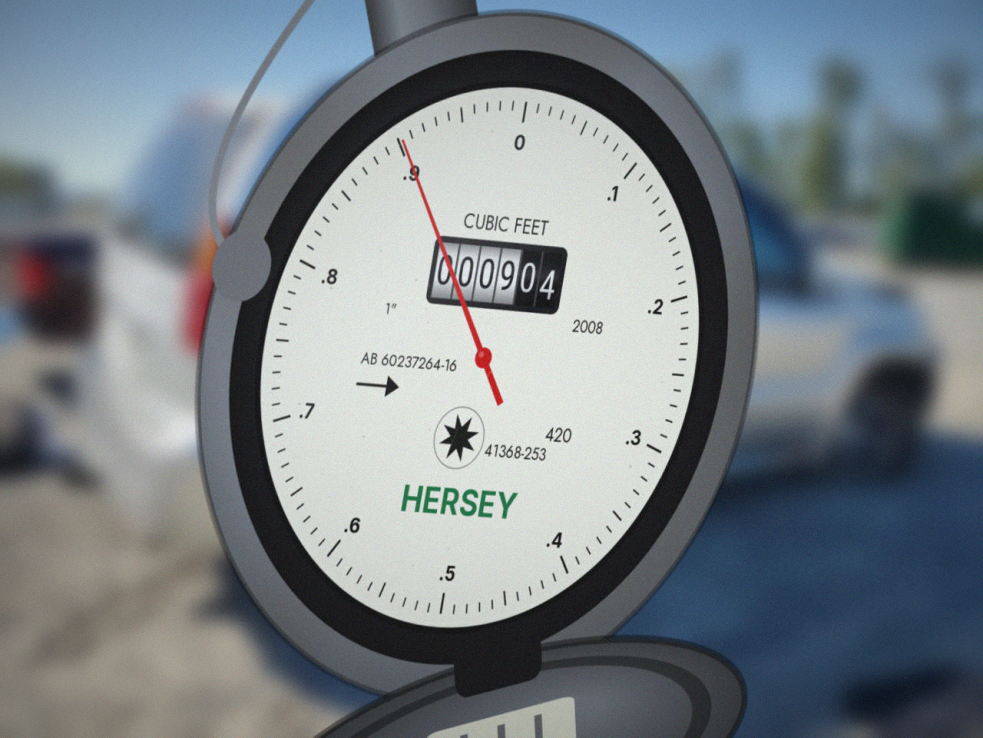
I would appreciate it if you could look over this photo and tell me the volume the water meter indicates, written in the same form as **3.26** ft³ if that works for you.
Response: **903.90** ft³
